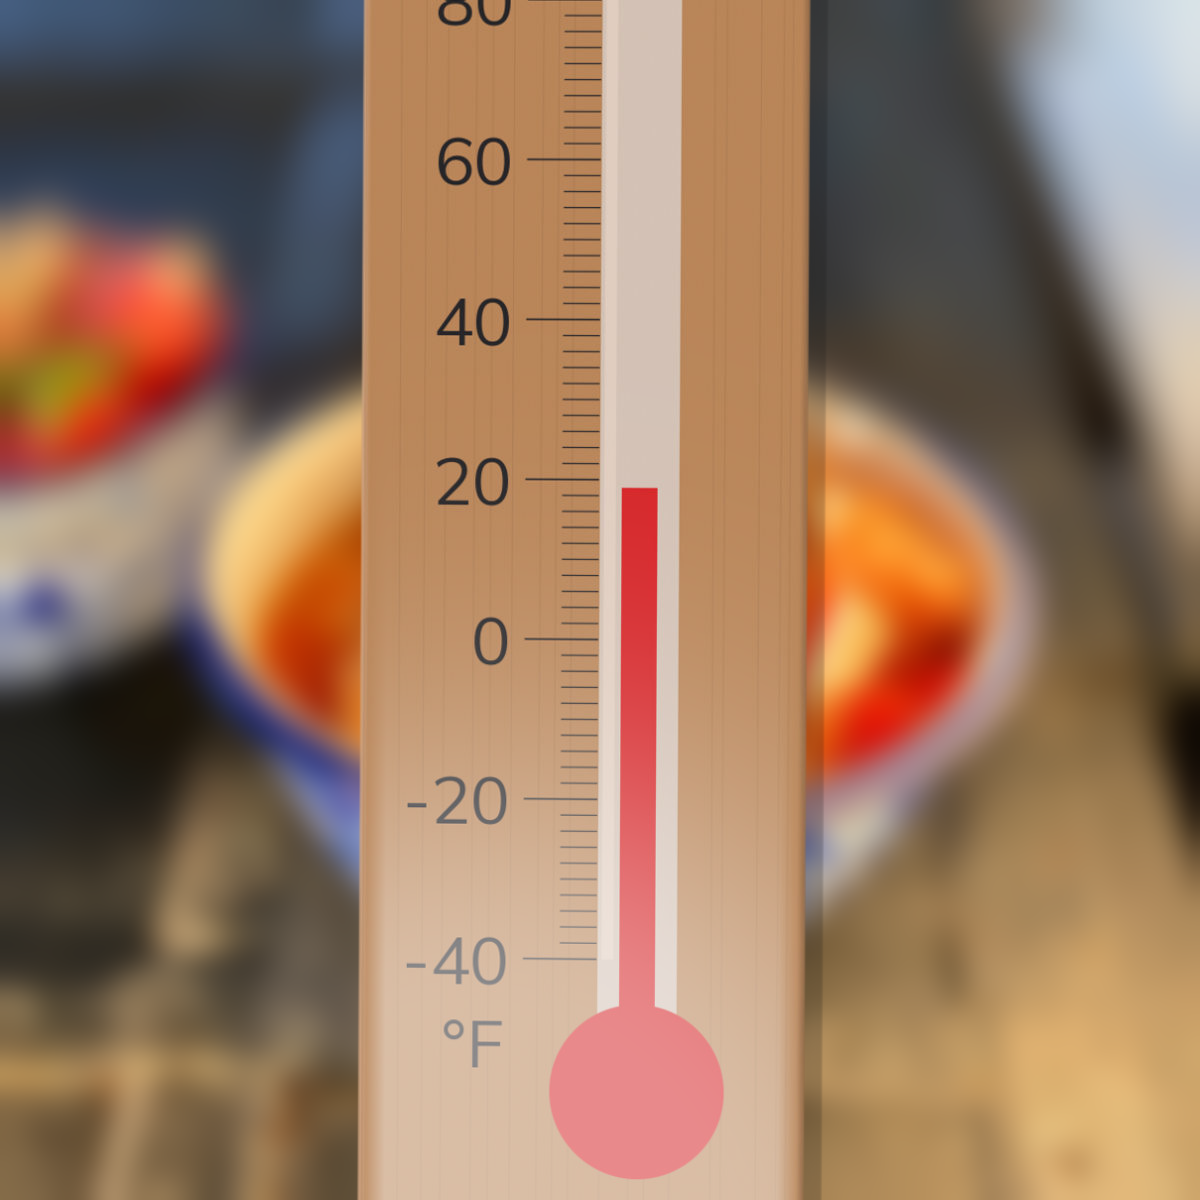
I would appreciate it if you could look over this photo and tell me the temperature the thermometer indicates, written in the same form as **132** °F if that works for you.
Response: **19** °F
